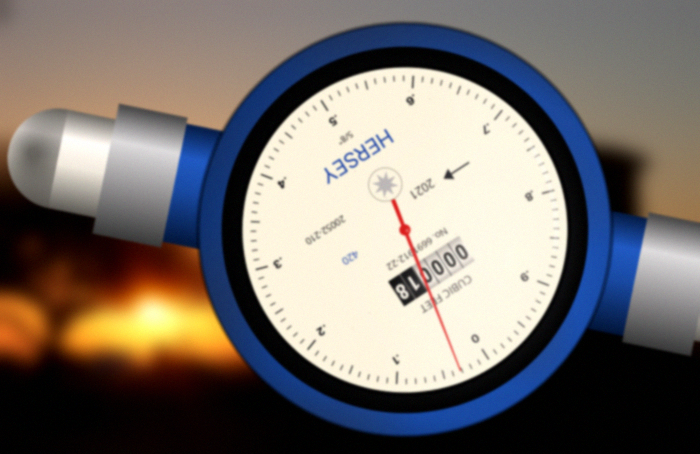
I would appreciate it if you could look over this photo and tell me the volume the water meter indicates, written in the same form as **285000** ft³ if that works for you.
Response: **18.03** ft³
